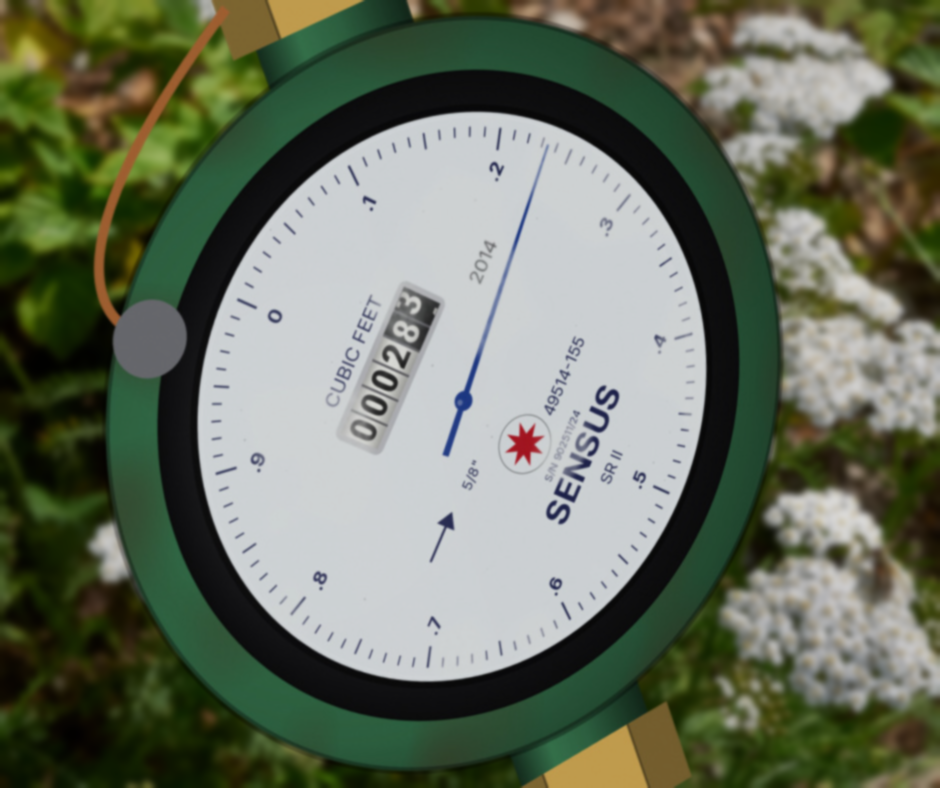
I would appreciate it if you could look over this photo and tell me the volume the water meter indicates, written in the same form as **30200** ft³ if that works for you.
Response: **283.23** ft³
